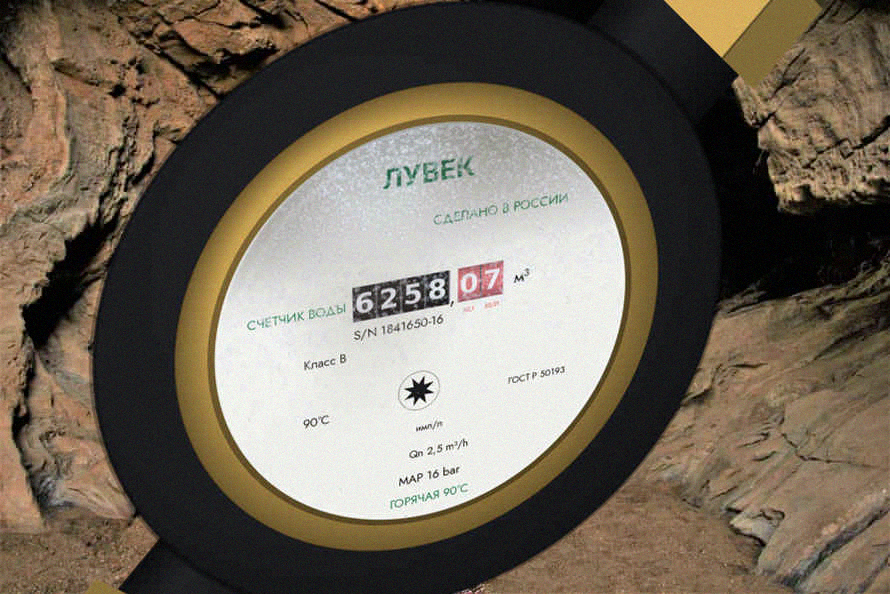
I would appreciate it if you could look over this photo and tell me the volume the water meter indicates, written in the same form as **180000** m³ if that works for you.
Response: **6258.07** m³
